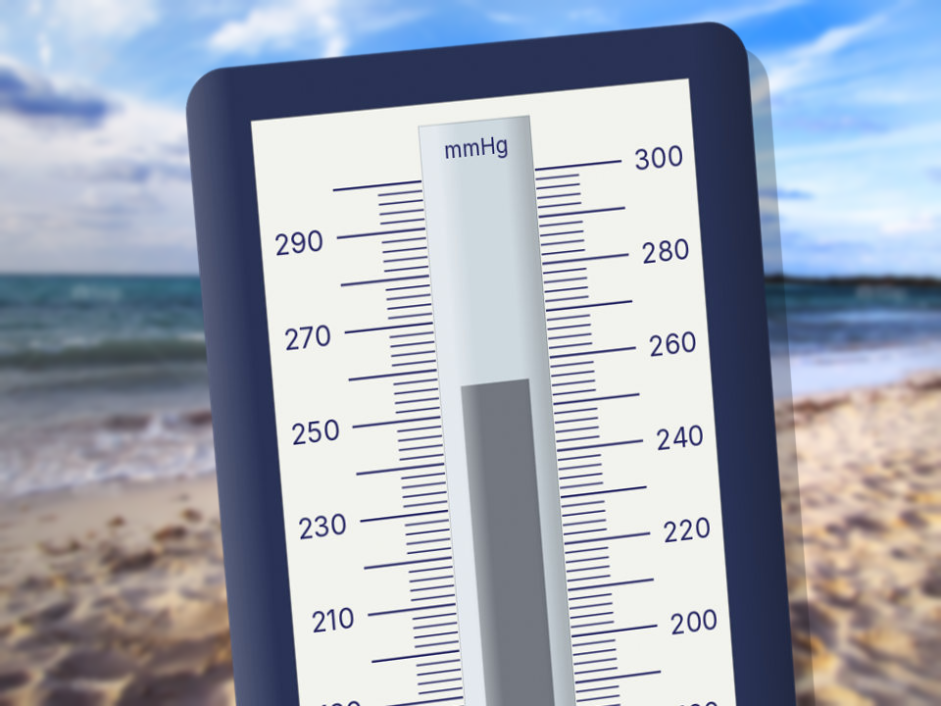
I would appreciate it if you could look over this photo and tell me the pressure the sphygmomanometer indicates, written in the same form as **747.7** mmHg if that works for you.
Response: **256** mmHg
